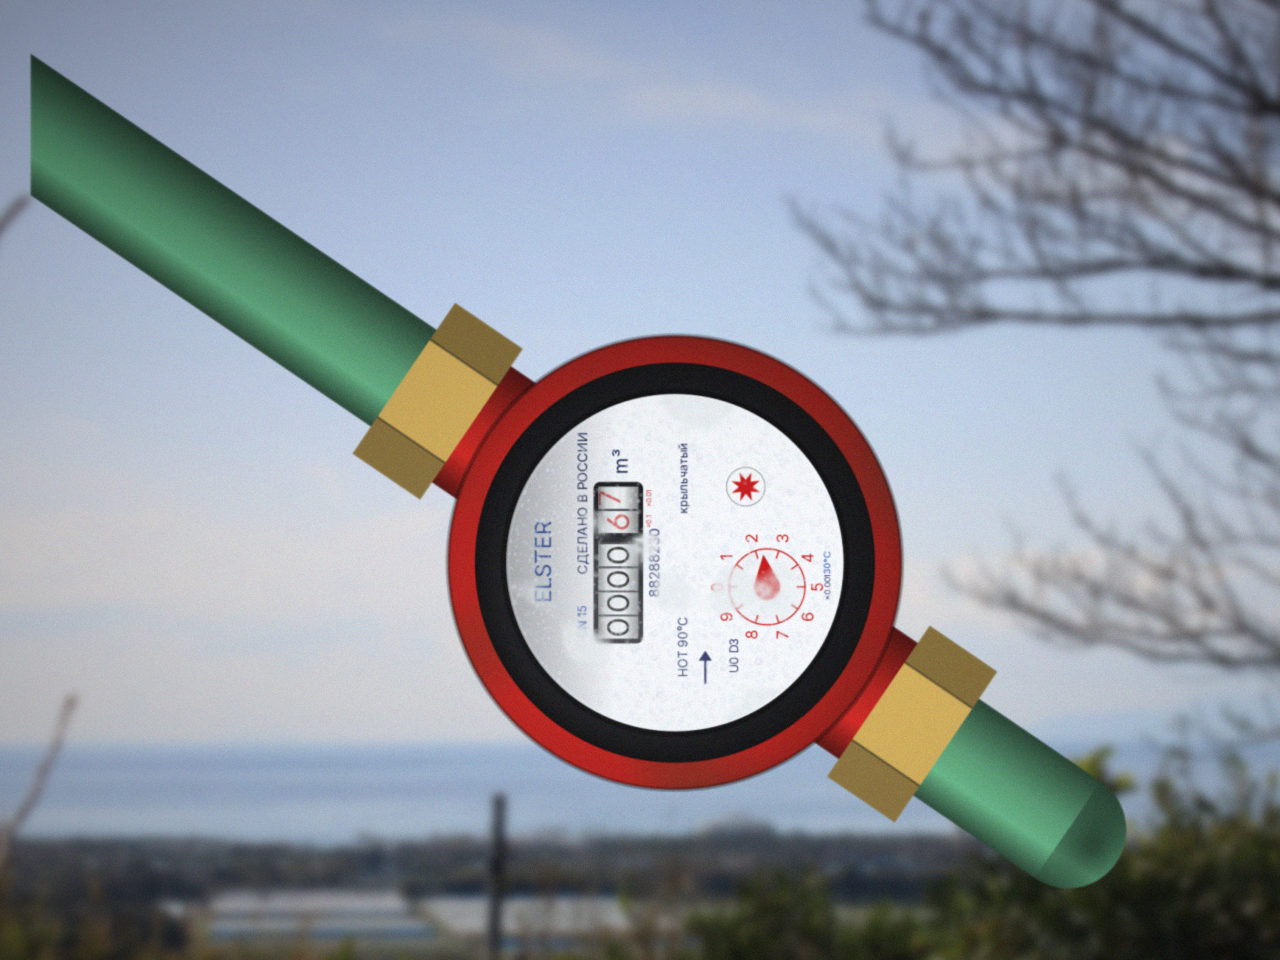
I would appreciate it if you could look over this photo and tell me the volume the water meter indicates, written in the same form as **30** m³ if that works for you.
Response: **0.672** m³
